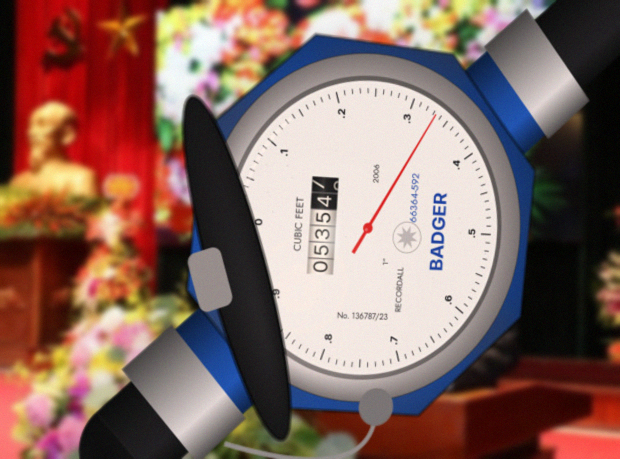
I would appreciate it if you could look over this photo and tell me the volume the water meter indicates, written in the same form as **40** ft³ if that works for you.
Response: **53547.33** ft³
